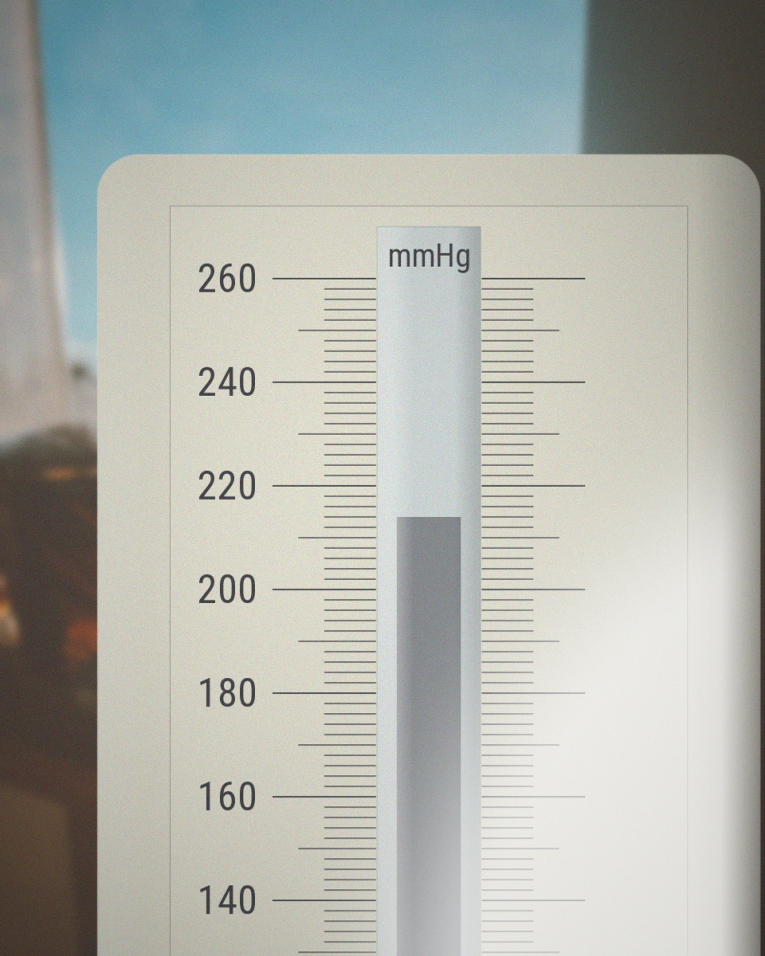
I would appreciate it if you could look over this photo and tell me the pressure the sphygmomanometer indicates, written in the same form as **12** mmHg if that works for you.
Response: **214** mmHg
